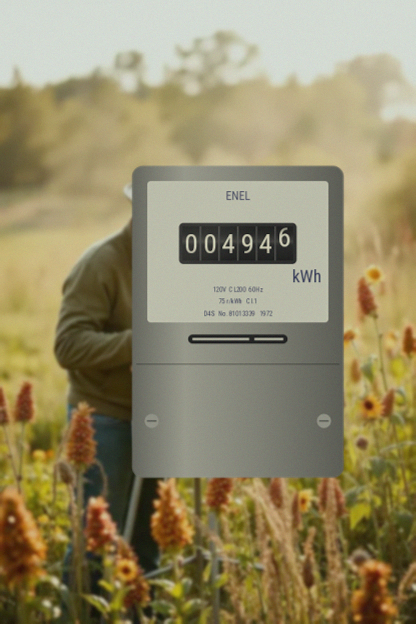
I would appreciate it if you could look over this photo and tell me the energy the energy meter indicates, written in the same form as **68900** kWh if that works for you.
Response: **4946** kWh
